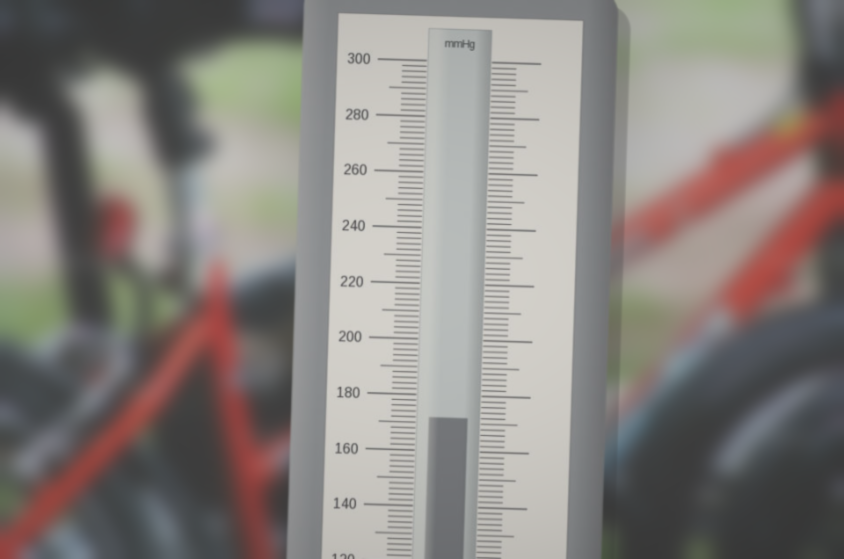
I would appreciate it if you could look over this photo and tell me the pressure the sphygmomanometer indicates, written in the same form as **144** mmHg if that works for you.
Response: **172** mmHg
